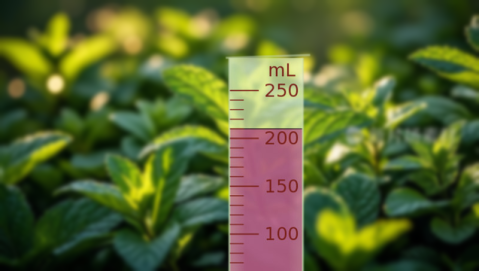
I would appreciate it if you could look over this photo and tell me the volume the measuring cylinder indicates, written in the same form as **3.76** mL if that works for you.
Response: **210** mL
